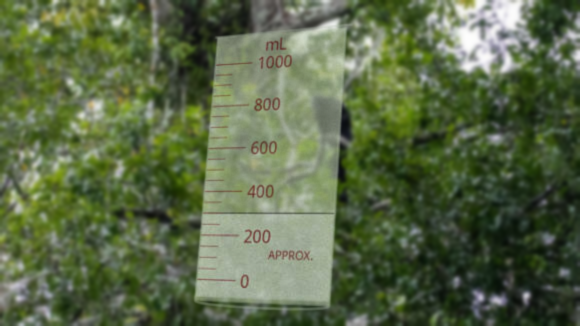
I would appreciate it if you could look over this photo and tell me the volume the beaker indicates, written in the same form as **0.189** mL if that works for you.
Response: **300** mL
